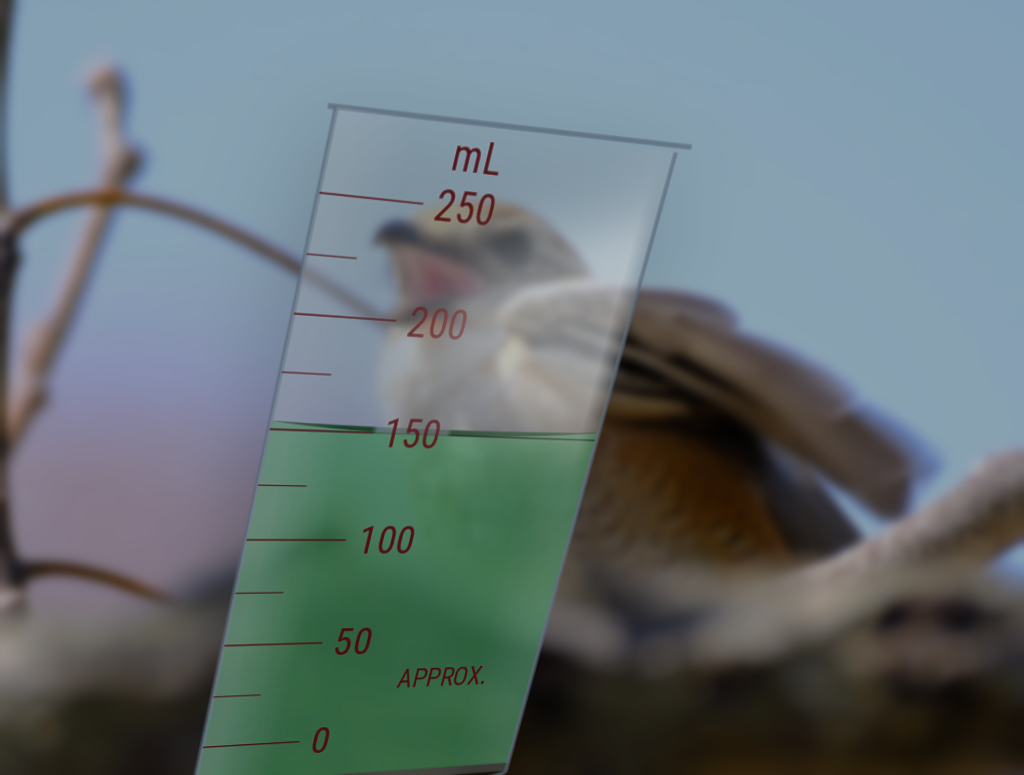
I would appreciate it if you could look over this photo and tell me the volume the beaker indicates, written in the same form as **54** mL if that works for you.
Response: **150** mL
